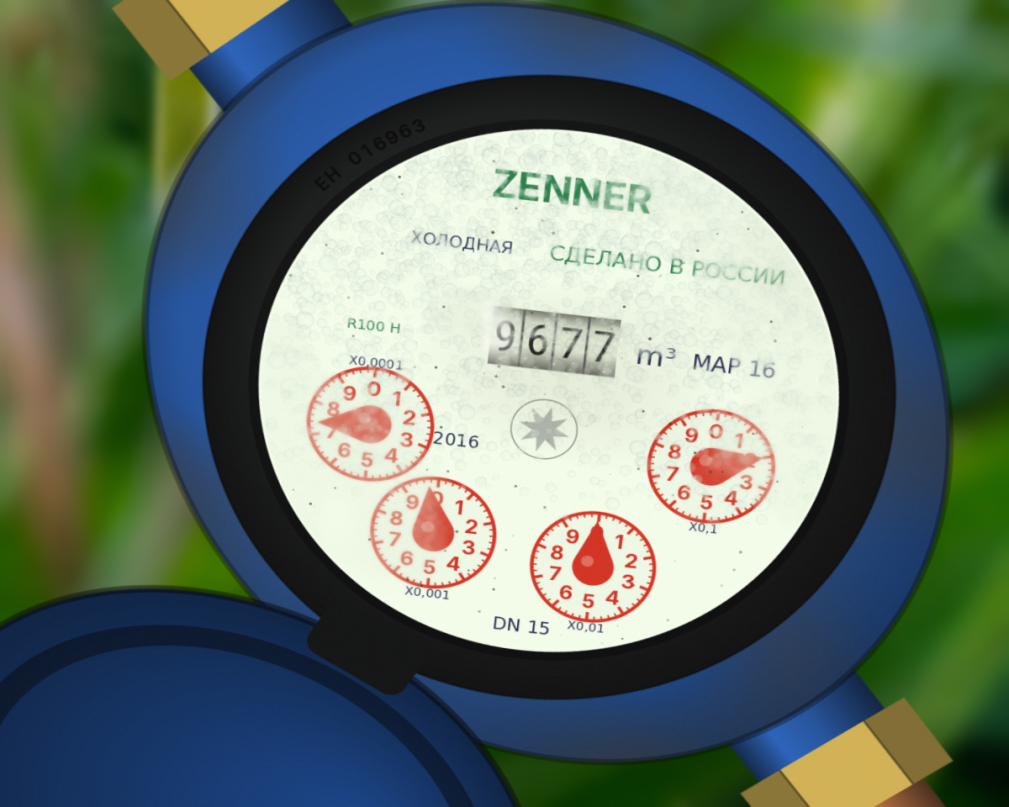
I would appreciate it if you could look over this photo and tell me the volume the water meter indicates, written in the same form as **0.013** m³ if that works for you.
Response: **9677.1997** m³
